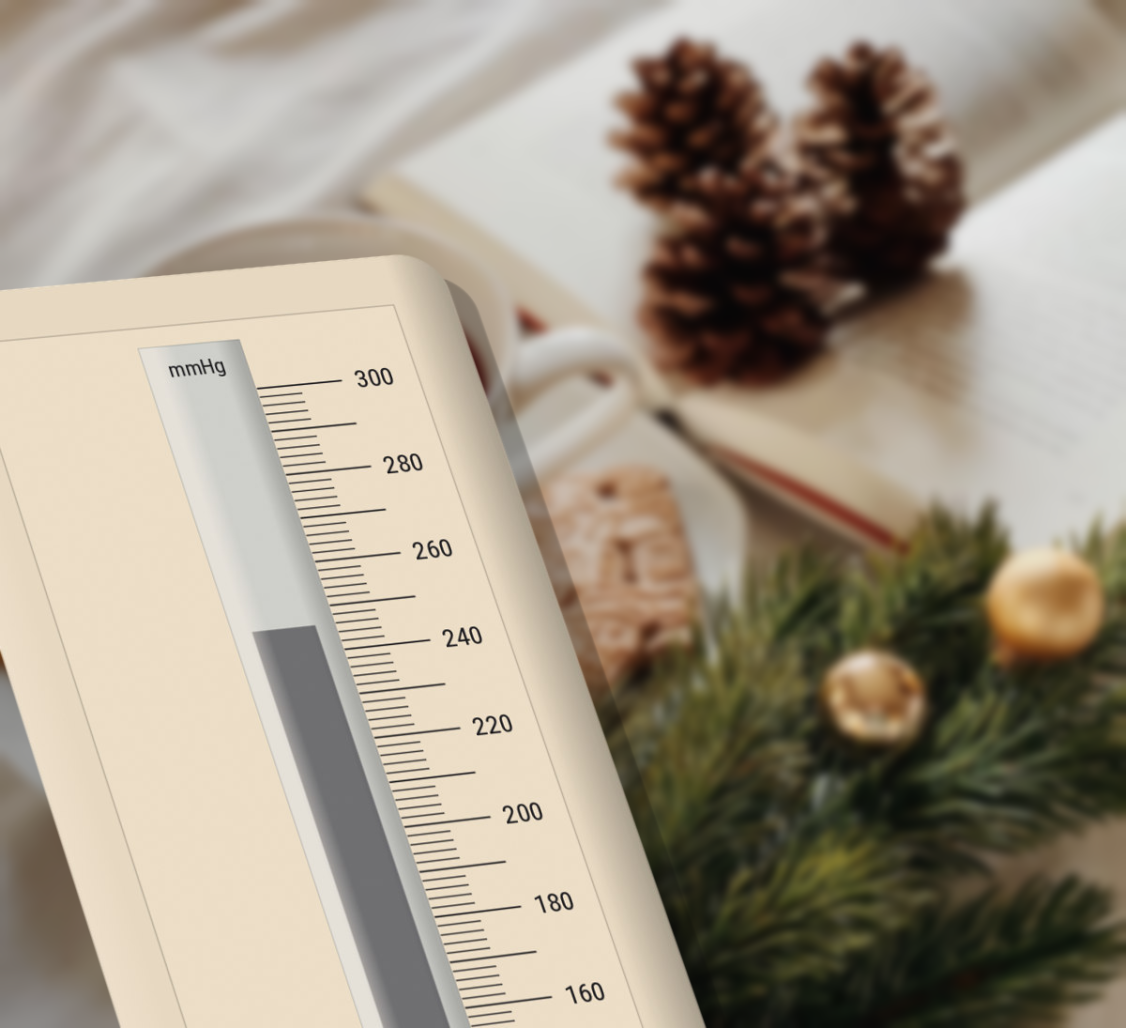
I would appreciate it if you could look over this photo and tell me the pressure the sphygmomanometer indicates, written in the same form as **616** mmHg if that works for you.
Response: **246** mmHg
